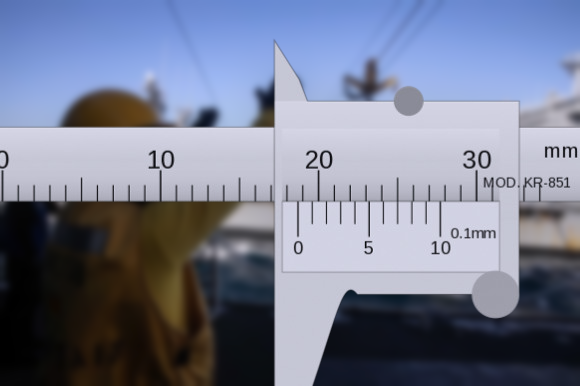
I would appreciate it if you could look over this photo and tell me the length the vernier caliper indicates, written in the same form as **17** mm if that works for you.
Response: **18.7** mm
